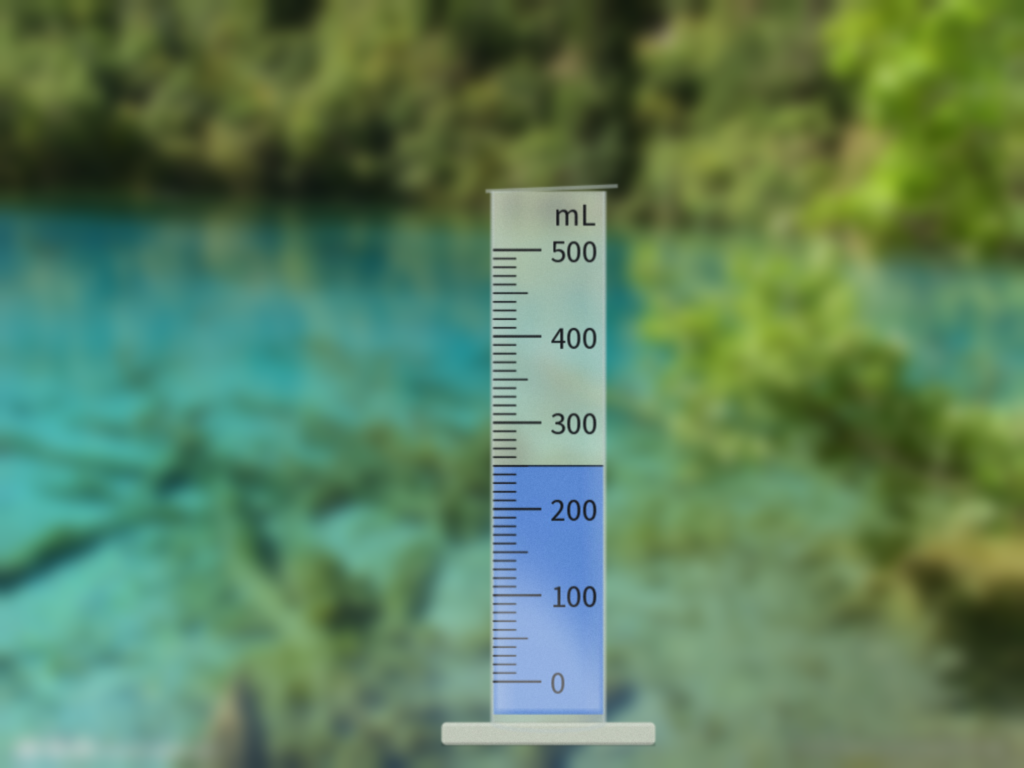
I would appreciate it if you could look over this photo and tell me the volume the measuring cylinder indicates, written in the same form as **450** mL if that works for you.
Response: **250** mL
